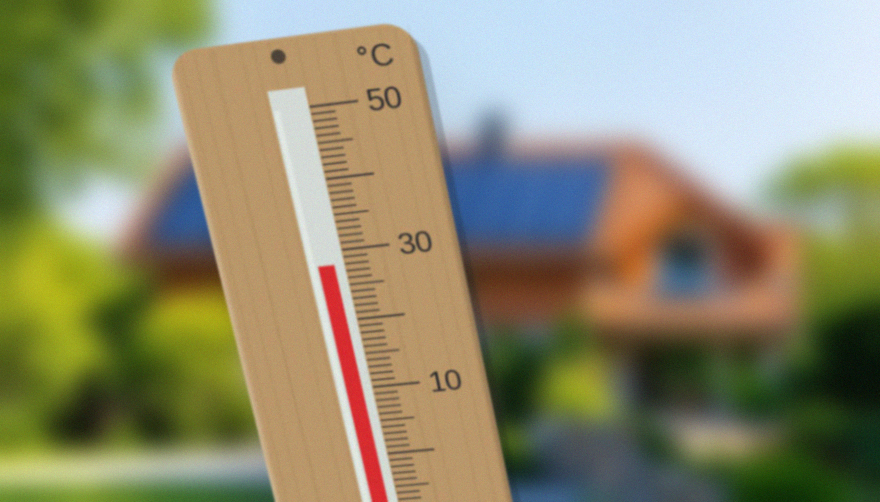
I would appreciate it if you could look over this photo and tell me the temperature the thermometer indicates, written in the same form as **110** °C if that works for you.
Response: **28** °C
